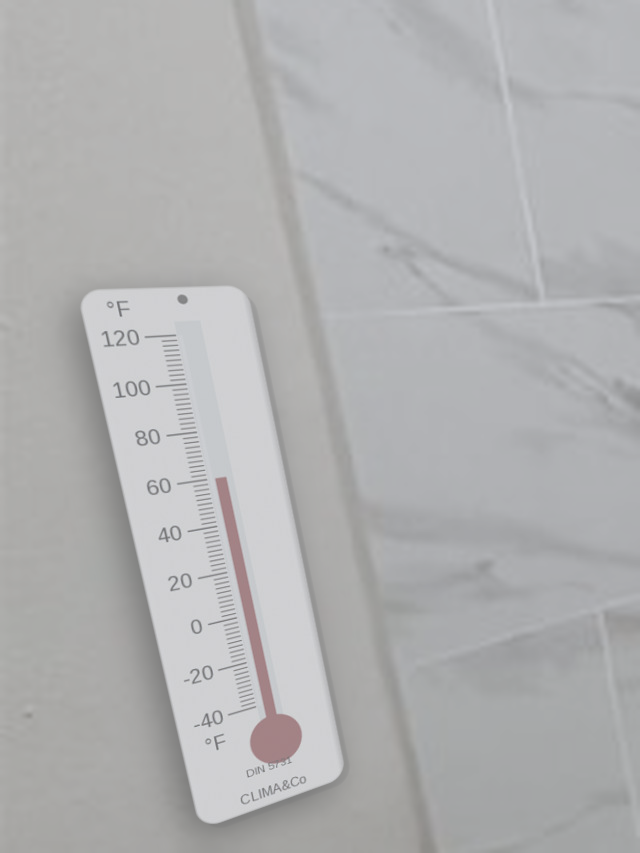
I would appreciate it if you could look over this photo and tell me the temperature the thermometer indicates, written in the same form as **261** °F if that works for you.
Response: **60** °F
